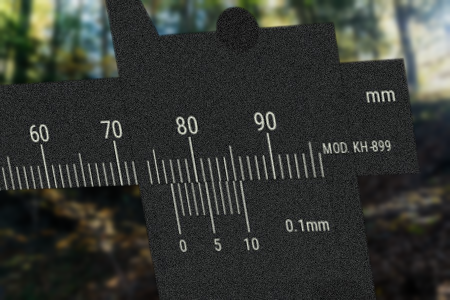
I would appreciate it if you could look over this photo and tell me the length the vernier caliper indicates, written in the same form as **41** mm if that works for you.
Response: **76.6** mm
